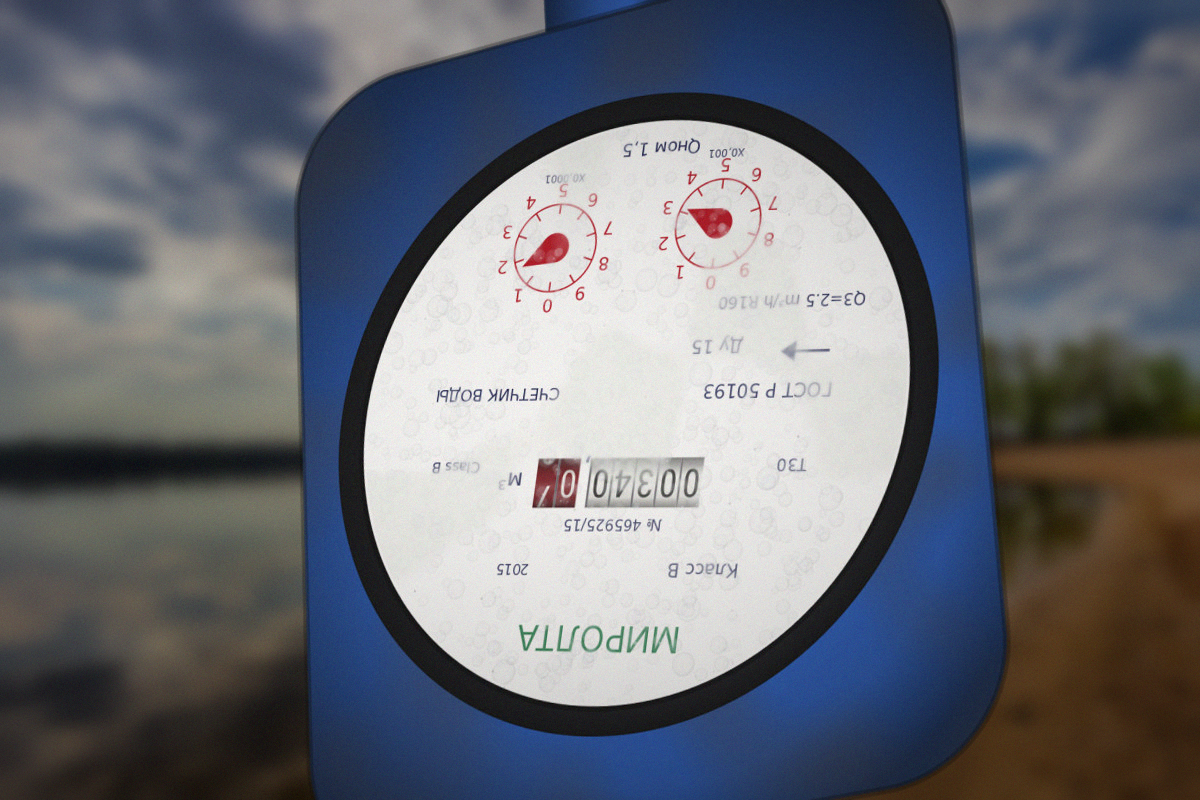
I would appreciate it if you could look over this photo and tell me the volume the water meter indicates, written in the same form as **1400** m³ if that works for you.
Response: **340.0731** m³
